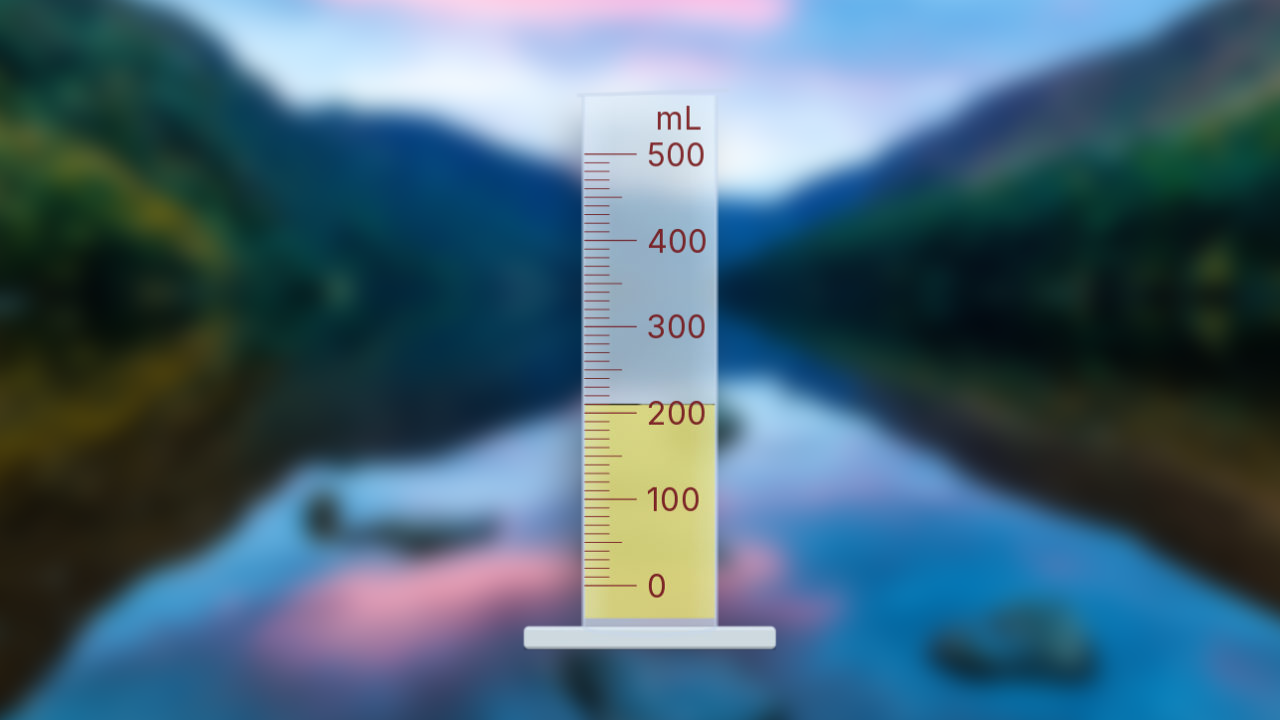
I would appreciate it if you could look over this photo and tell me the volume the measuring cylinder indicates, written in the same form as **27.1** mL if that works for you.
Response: **210** mL
